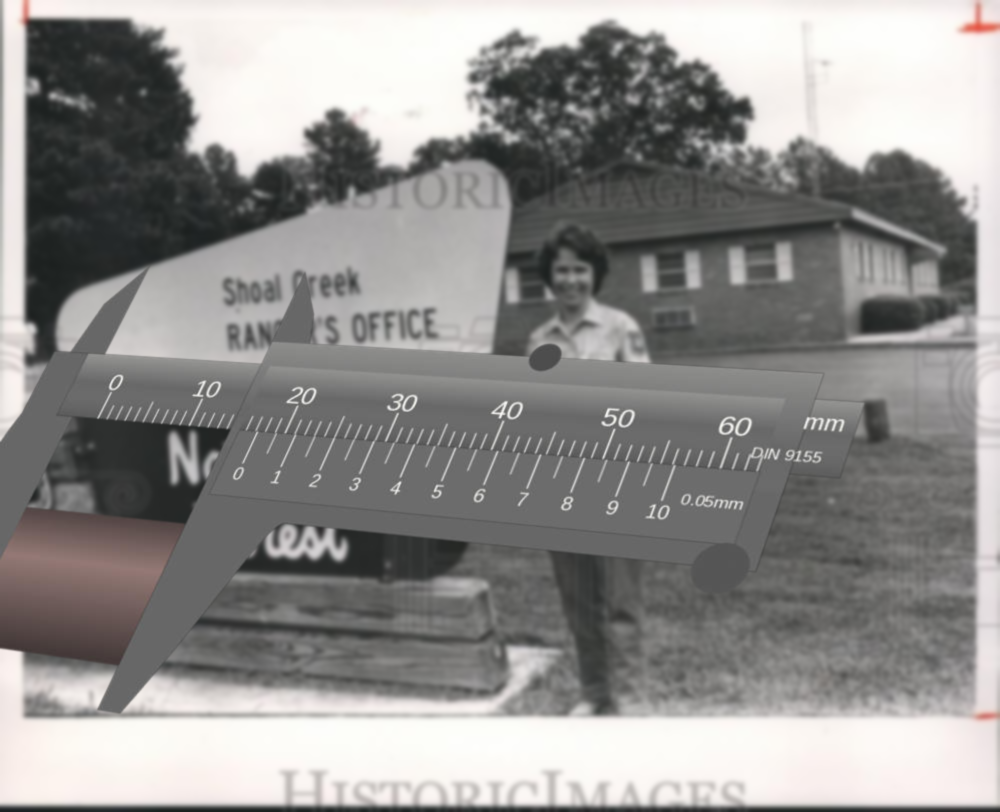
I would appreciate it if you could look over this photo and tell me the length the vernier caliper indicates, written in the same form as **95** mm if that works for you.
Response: **17.2** mm
